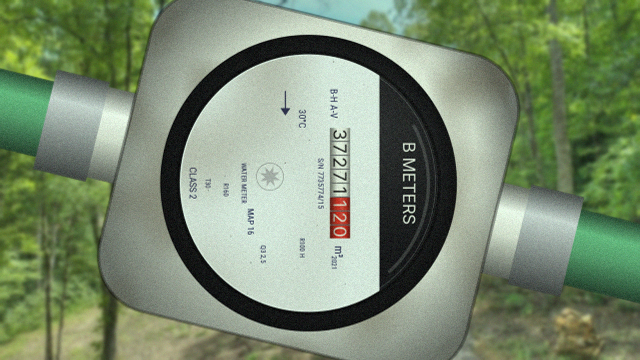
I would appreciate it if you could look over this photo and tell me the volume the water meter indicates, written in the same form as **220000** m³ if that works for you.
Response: **37271.120** m³
